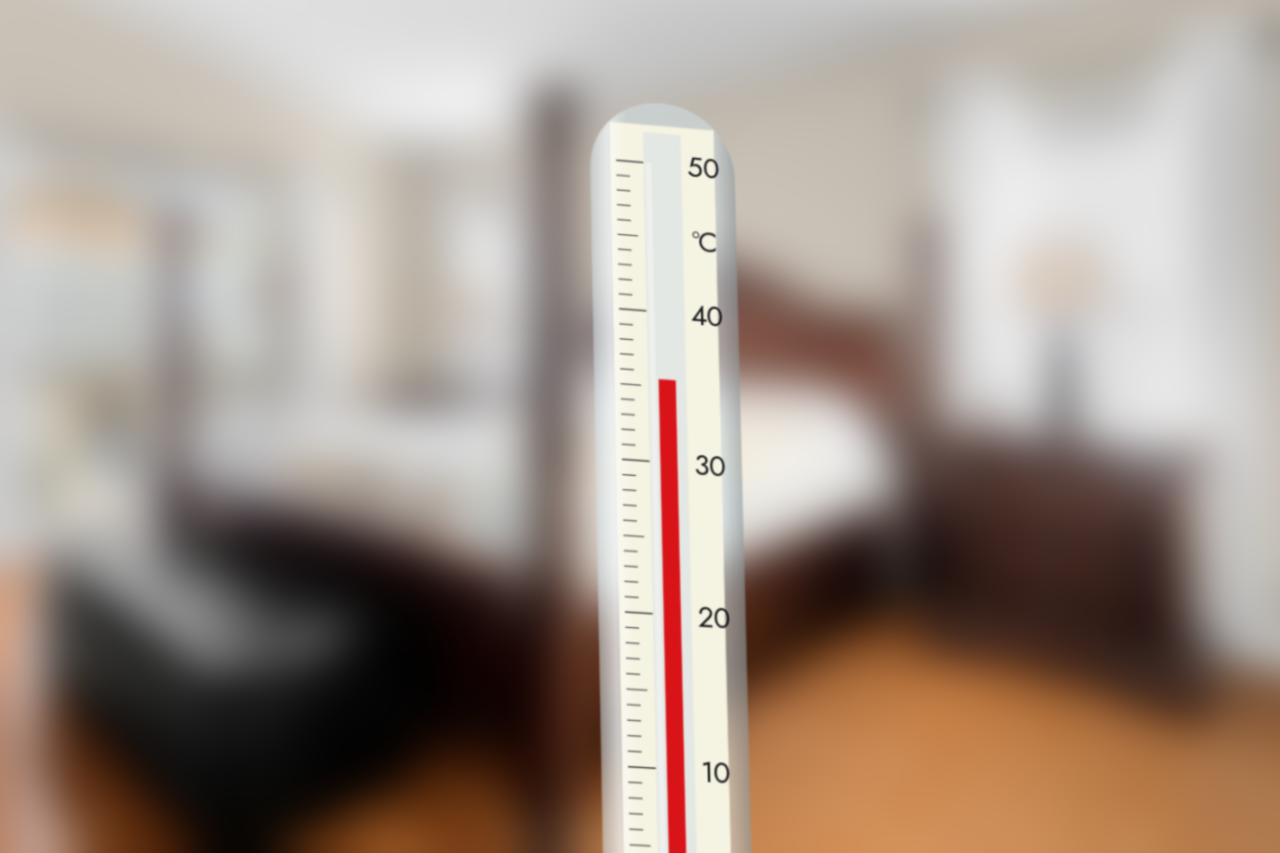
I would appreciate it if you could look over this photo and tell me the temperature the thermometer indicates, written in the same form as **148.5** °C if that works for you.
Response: **35.5** °C
